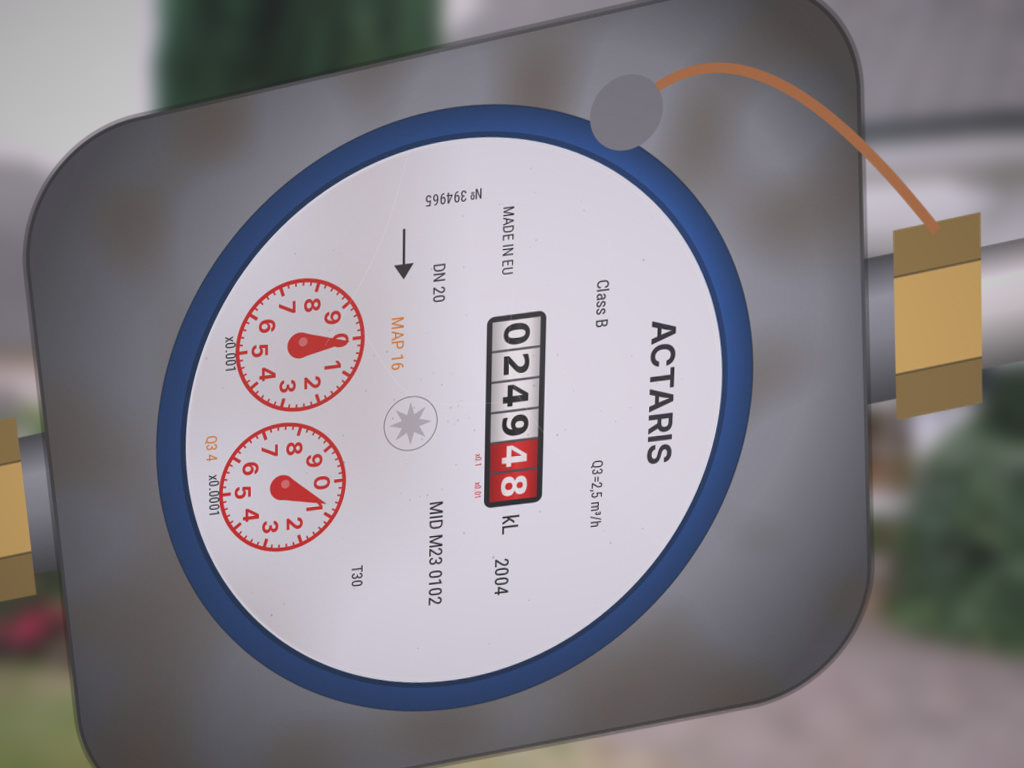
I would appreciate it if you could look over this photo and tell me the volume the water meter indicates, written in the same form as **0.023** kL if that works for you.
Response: **249.4800** kL
